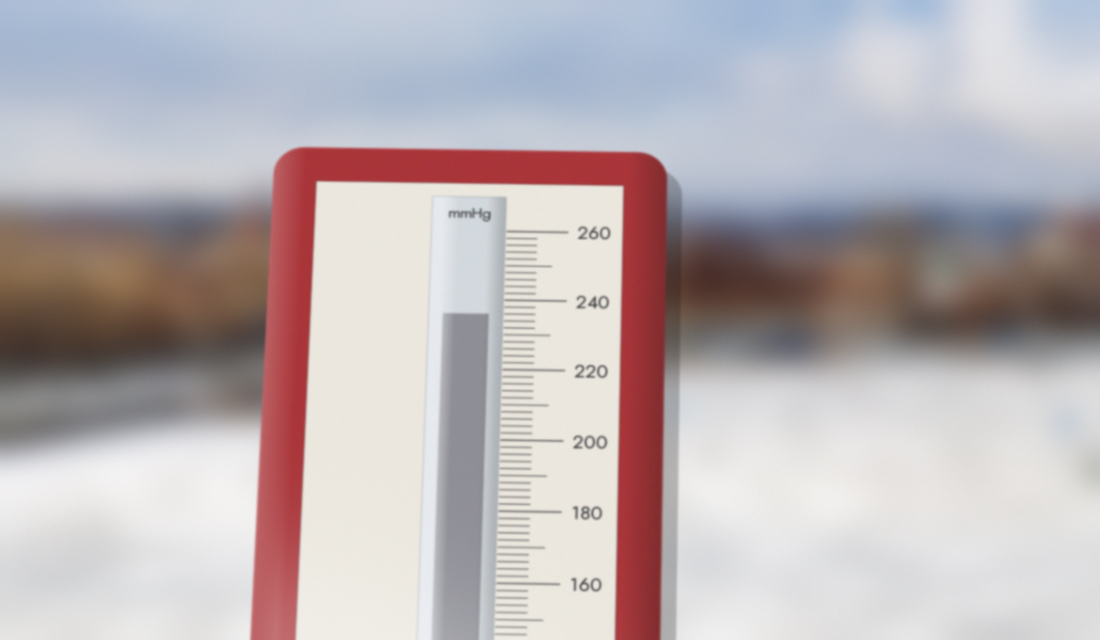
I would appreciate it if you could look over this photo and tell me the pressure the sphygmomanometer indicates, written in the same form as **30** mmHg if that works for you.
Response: **236** mmHg
